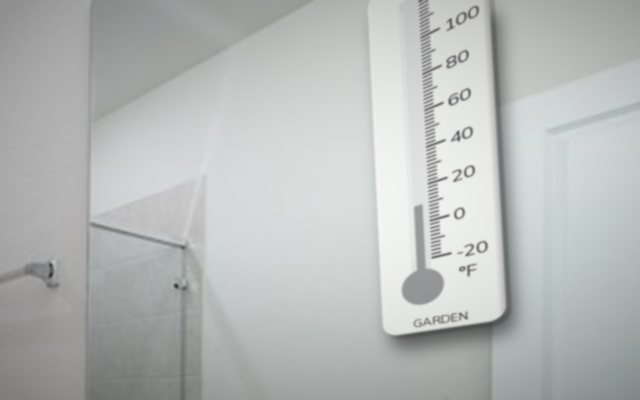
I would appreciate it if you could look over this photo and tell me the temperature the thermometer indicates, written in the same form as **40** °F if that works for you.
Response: **10** °F
